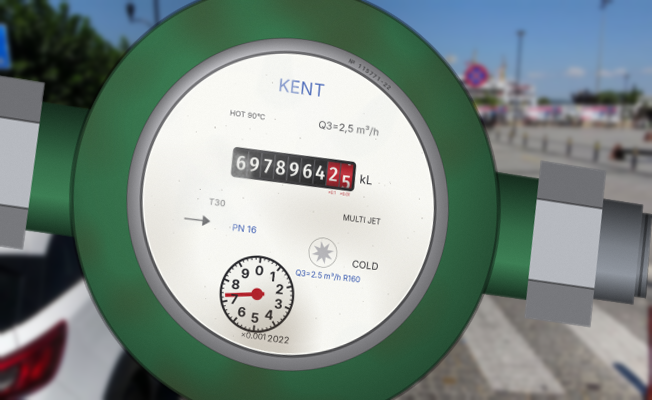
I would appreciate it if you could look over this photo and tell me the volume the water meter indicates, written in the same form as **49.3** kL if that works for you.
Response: **6978964.247** kL
